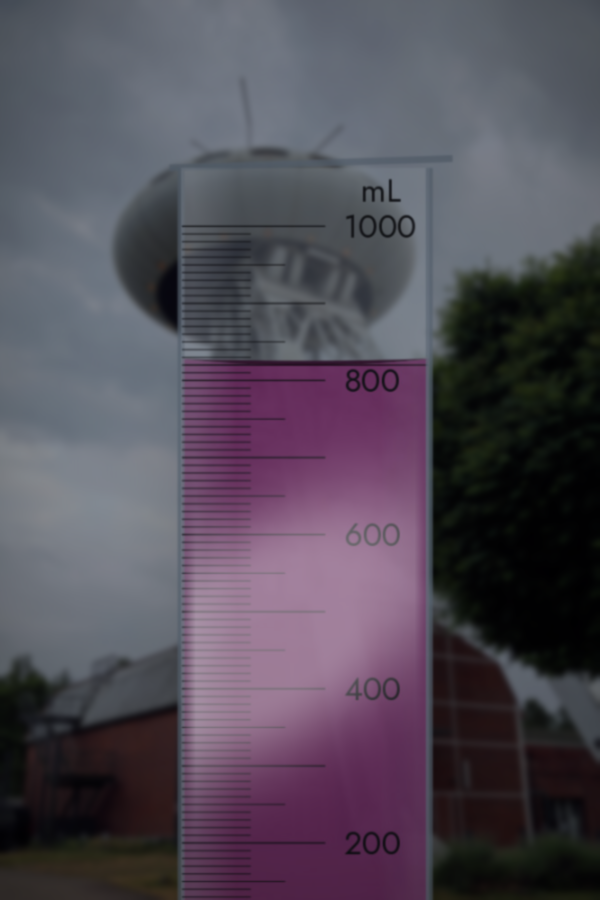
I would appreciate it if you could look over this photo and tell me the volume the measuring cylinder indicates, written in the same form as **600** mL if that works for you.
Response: **820** mL
